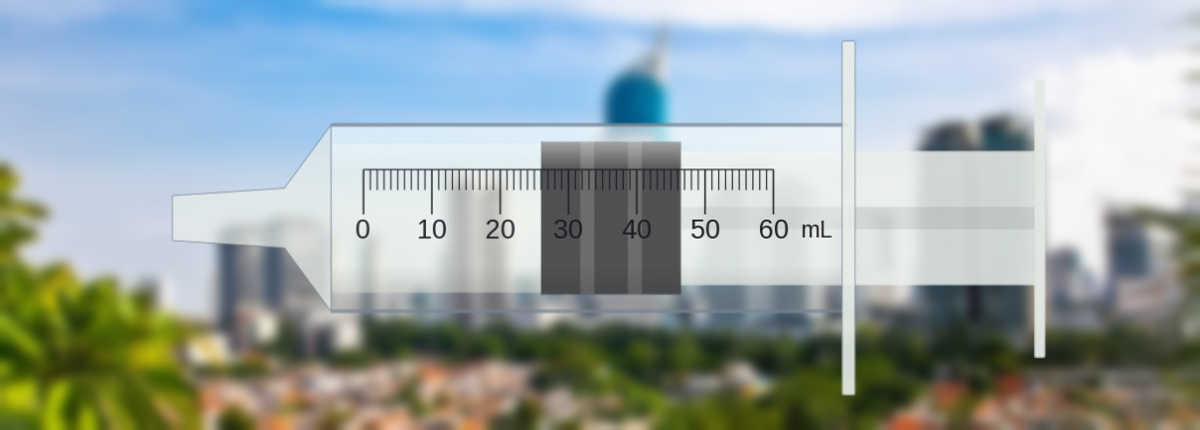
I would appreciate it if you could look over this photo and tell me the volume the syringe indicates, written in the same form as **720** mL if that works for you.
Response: **26** mL
